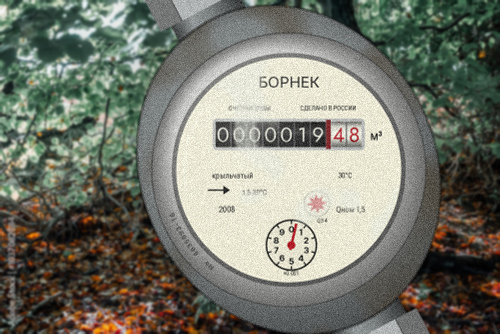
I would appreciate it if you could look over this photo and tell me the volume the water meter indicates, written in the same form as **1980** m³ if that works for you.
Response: **19.480** m³
